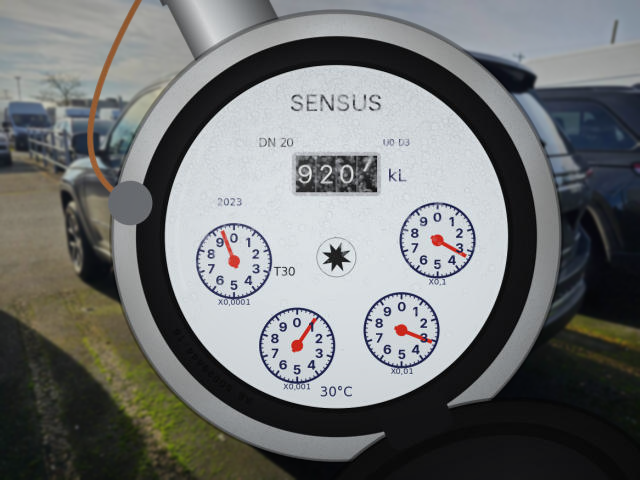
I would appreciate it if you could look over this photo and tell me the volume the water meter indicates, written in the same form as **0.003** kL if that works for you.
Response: **9207.3309** kL
